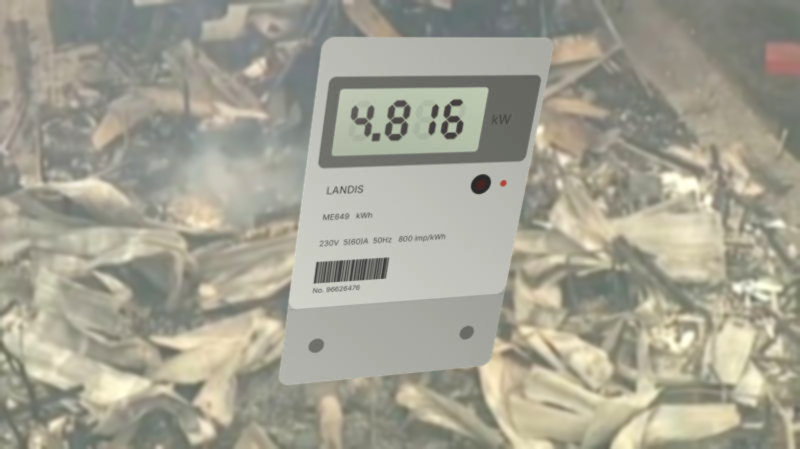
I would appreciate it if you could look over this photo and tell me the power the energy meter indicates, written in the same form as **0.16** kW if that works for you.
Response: **4.816** kW
